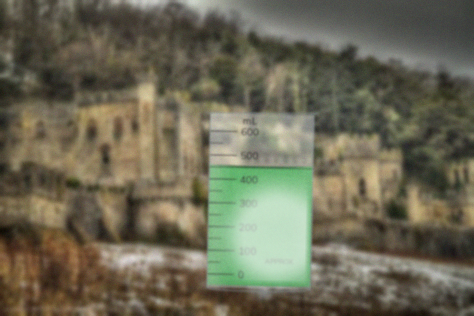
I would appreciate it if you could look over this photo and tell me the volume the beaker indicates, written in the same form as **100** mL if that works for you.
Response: **450** mL
